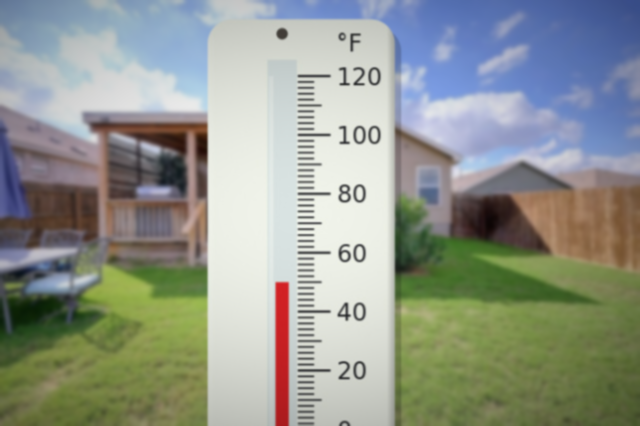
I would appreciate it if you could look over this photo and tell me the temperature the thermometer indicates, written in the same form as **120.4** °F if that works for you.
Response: **50** °F
